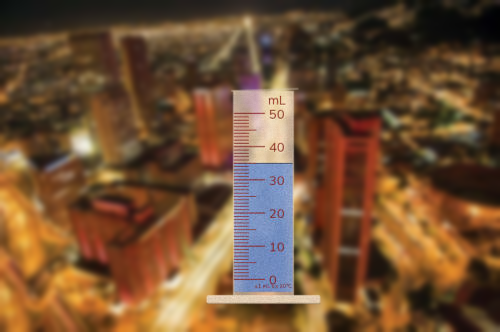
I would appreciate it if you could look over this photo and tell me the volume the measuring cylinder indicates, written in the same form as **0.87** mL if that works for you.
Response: **35** mL
